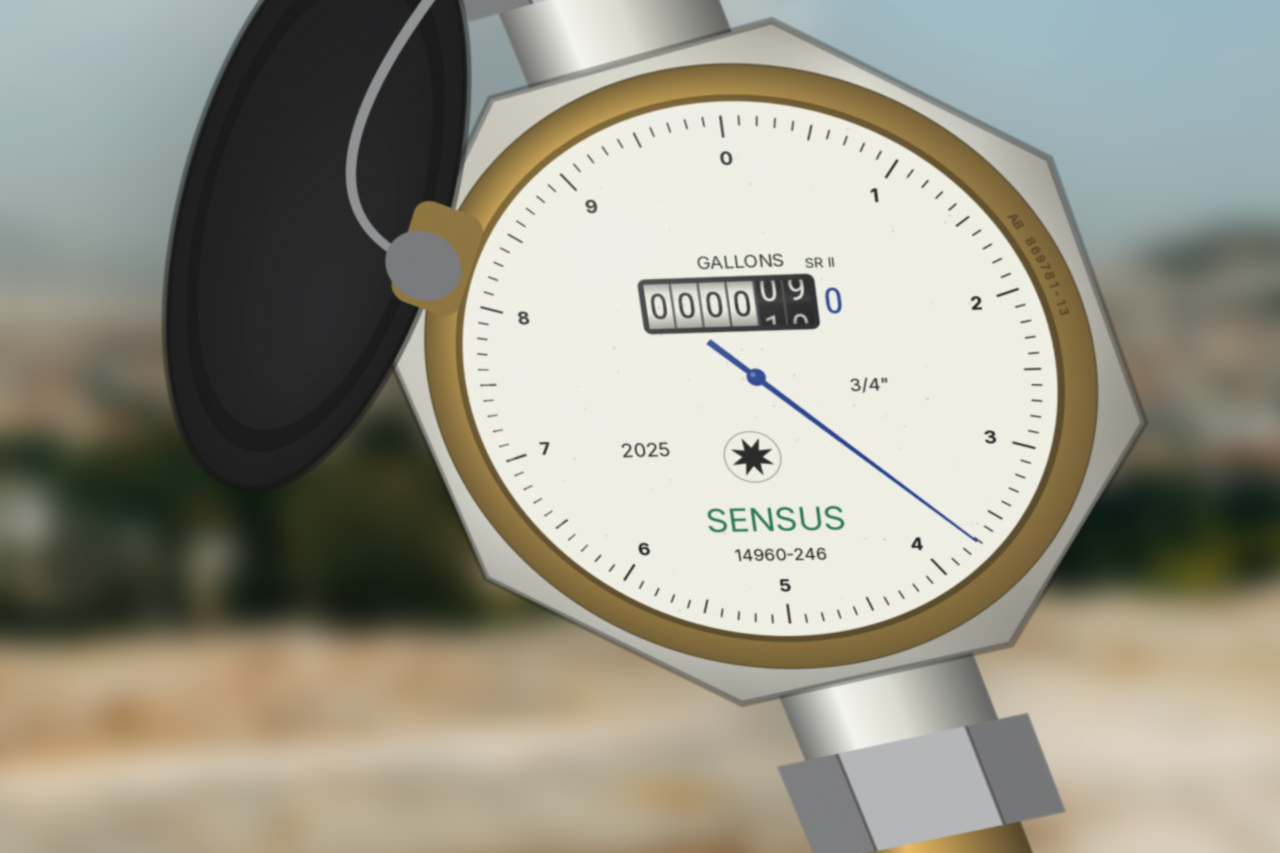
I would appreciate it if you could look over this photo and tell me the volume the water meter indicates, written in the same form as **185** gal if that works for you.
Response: **93.7** gal
